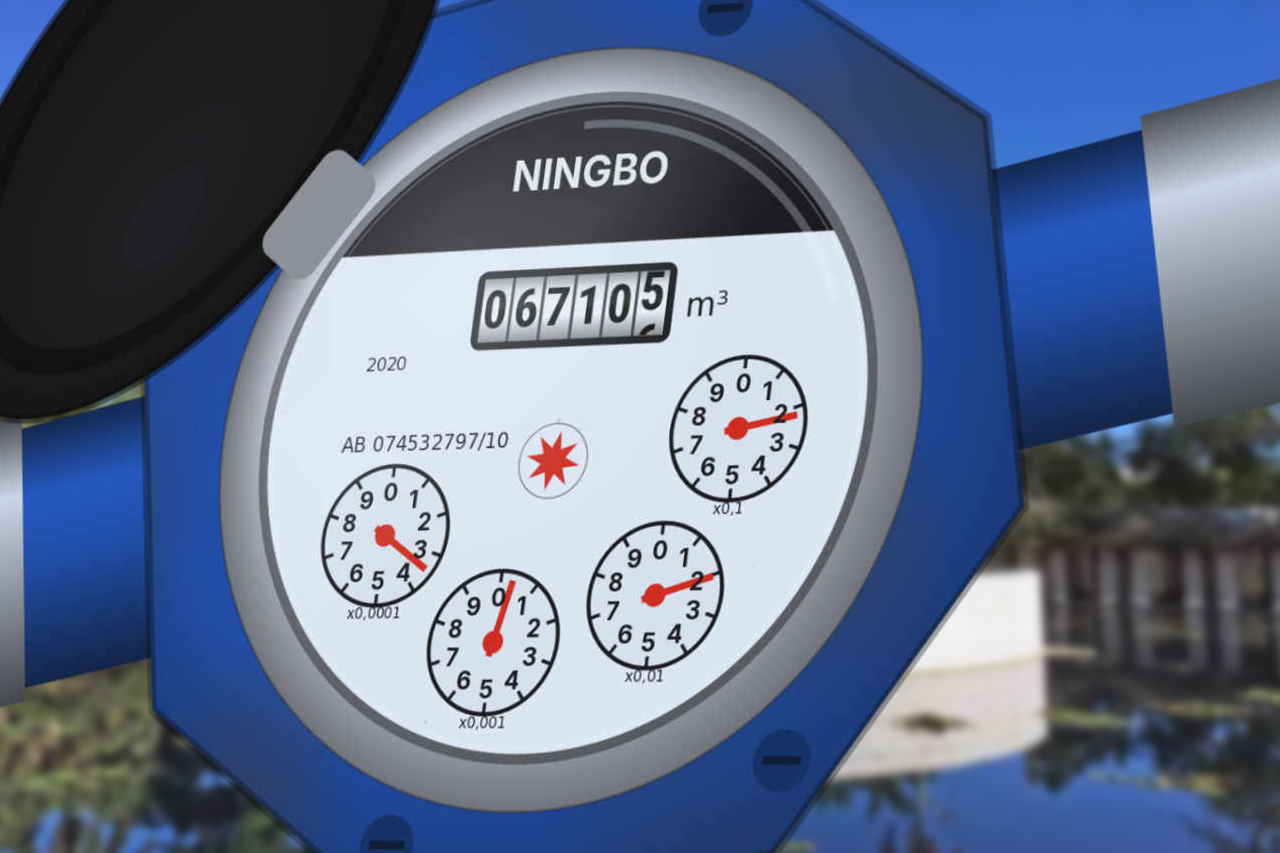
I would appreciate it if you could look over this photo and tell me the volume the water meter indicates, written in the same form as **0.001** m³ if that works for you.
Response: **67105.2203** m³
